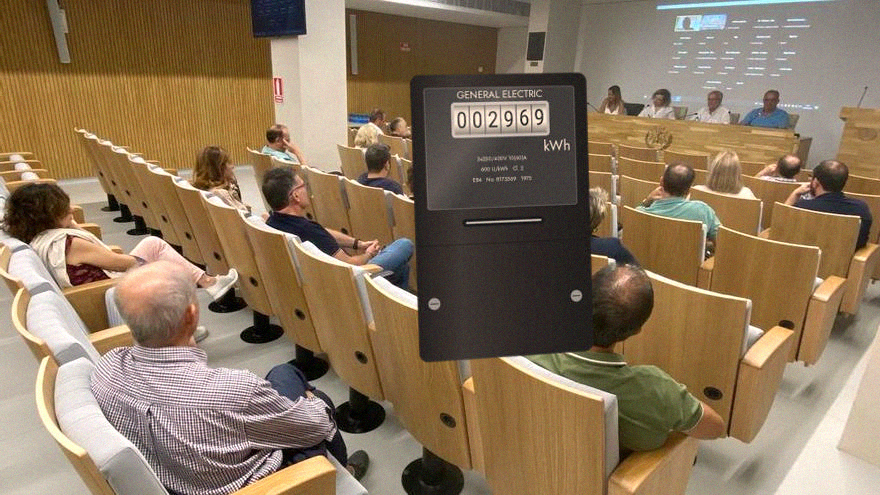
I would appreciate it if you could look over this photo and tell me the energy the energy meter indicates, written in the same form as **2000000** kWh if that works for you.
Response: **2969** kWh
